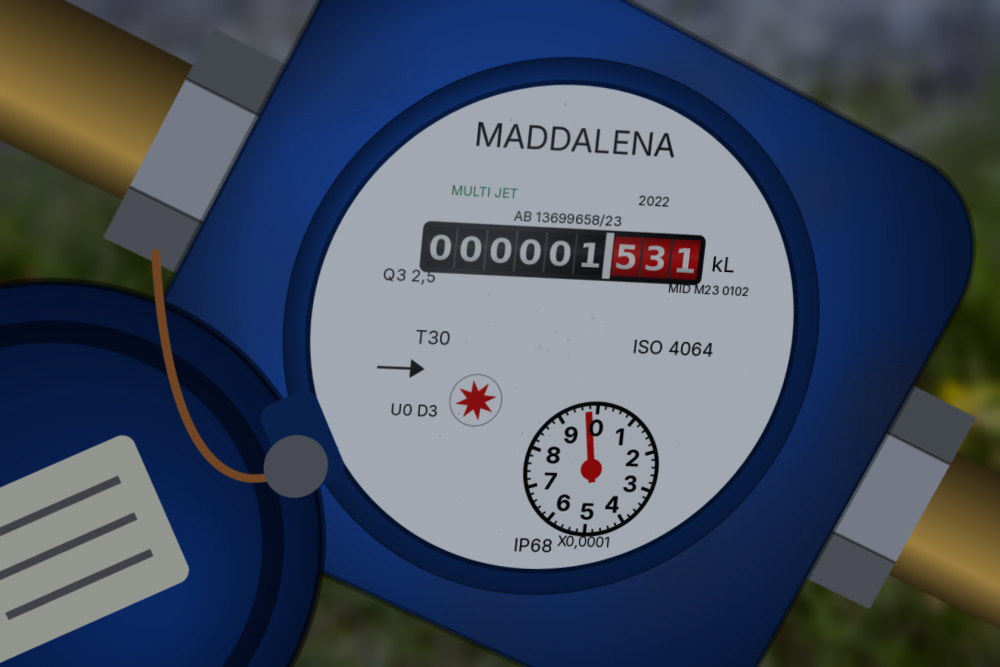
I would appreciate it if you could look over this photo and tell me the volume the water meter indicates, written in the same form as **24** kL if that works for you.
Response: **1.5309** kL
